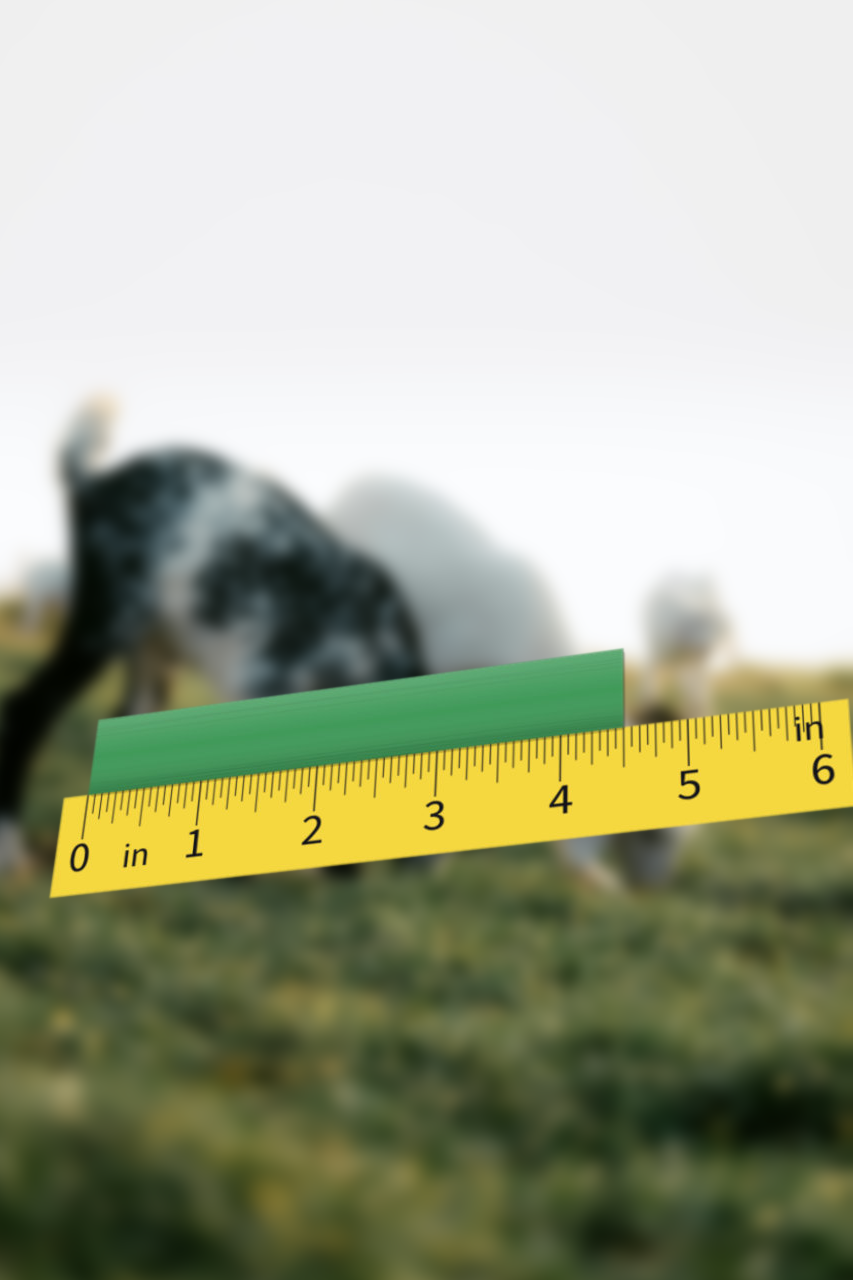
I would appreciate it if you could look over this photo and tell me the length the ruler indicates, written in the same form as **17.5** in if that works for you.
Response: **4.5** in
